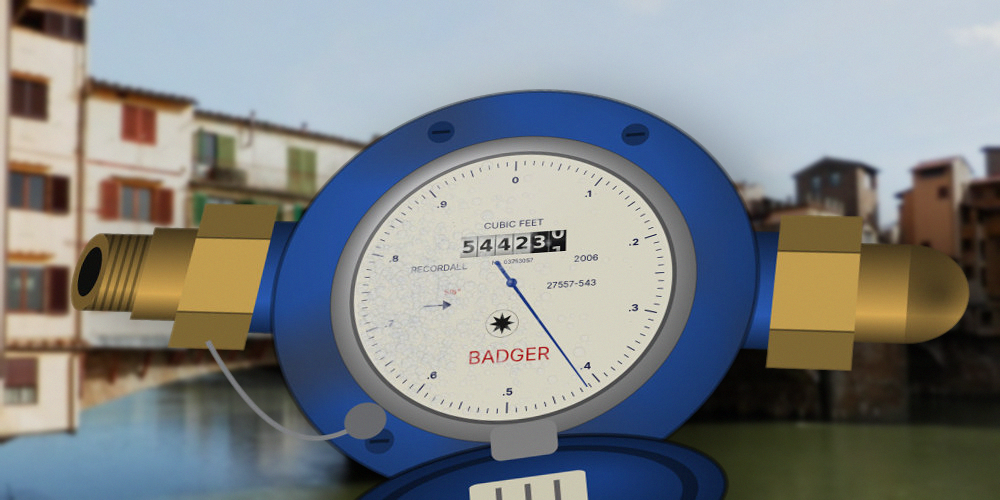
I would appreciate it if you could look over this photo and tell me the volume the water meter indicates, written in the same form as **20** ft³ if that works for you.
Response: **544230.41** ft³
